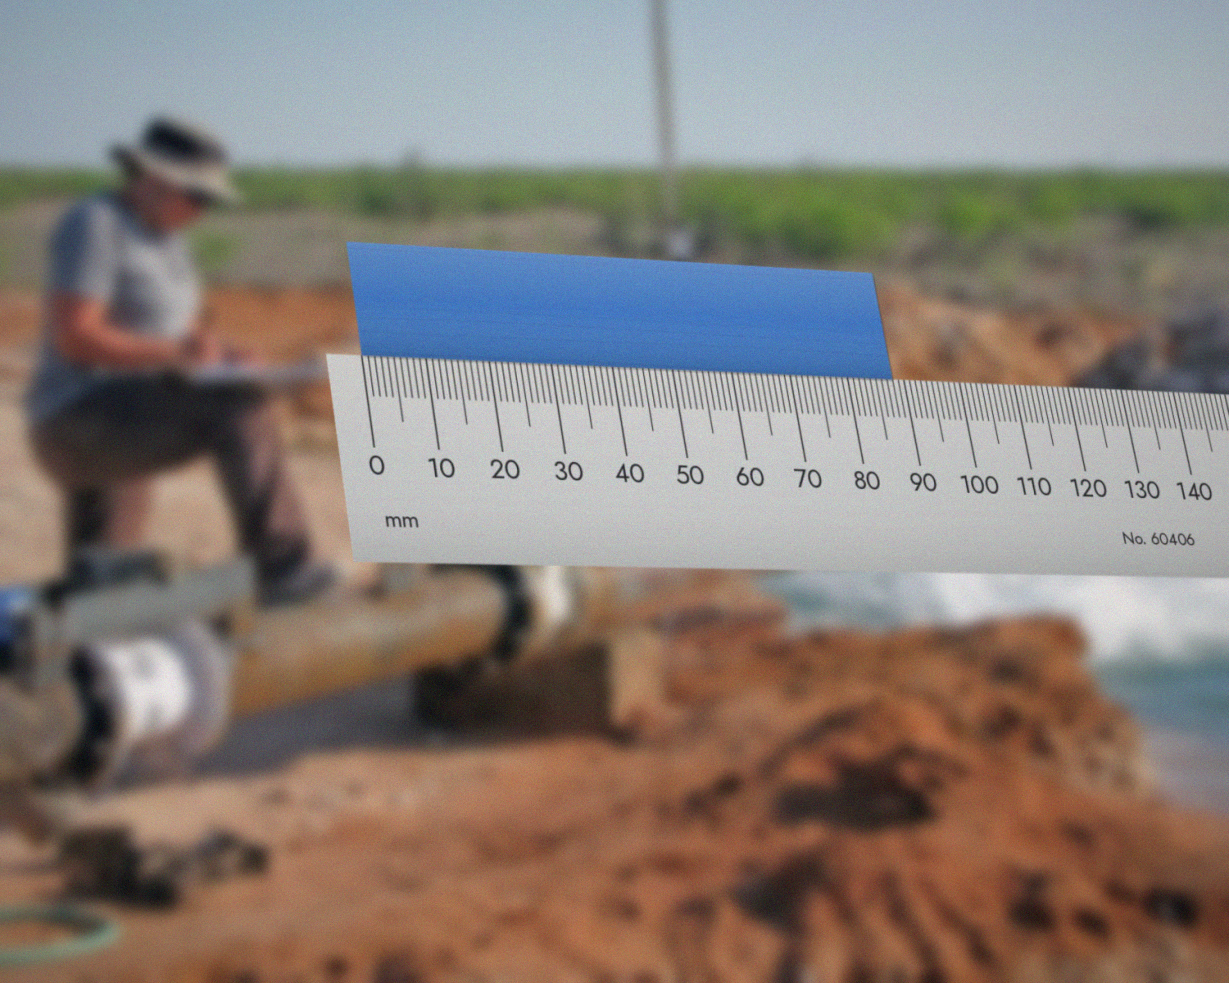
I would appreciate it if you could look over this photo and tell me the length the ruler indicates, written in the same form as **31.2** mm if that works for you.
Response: **88** mm
